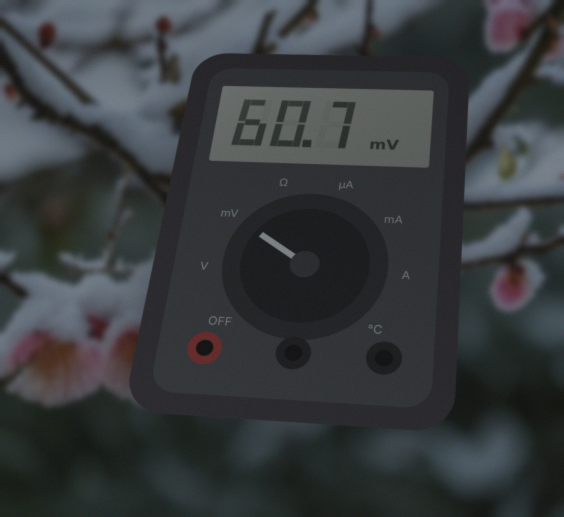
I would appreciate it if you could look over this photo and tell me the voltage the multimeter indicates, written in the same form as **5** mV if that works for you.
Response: **60.7** mV
